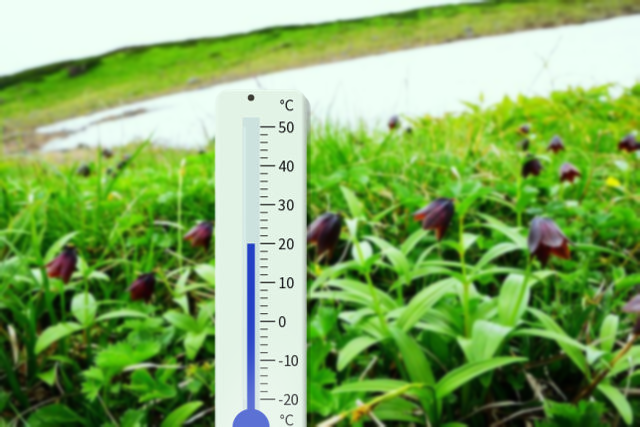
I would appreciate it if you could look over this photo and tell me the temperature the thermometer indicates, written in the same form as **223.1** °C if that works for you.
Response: **20** °C
